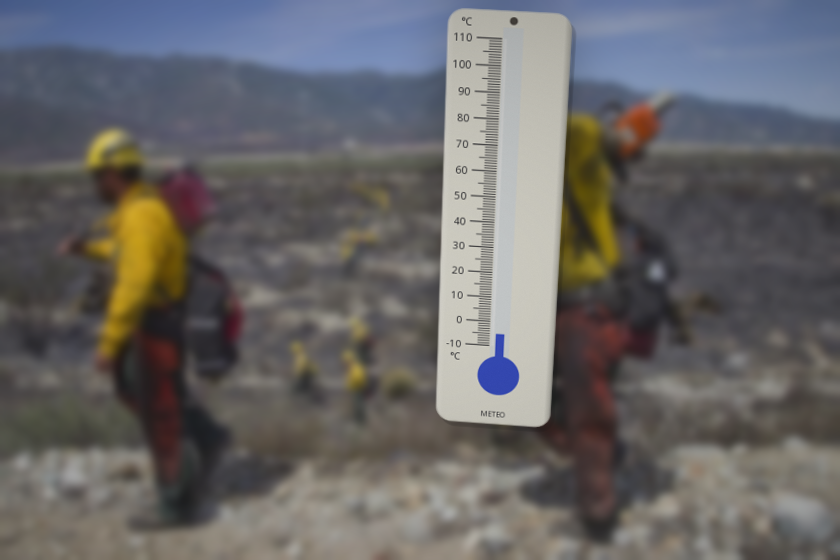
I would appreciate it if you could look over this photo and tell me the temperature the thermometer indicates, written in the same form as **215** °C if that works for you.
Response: **-5** °C
